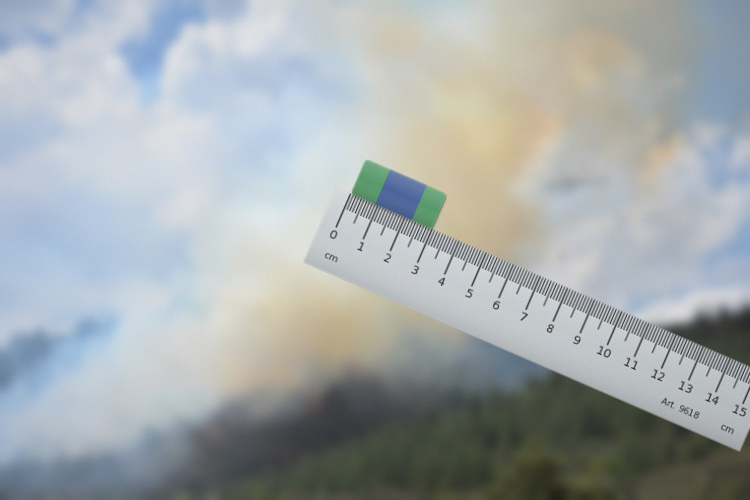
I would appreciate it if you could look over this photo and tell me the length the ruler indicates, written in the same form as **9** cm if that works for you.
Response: **3** cm
